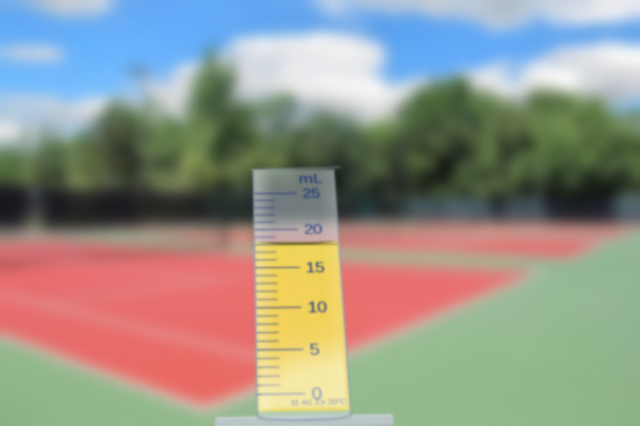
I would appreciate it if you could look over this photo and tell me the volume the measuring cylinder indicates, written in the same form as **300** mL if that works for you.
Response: **18** mL
